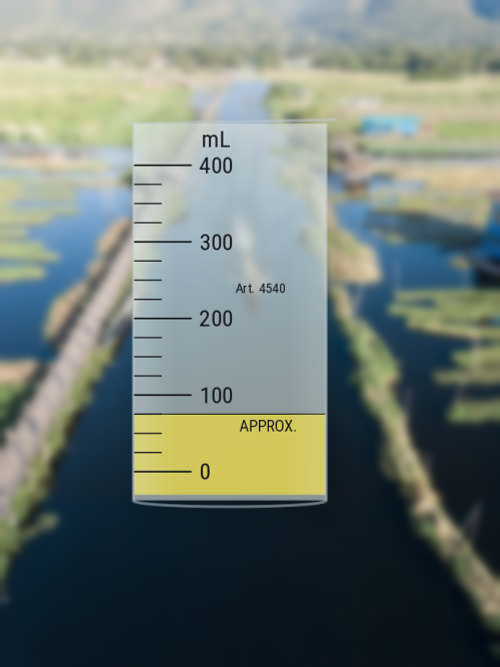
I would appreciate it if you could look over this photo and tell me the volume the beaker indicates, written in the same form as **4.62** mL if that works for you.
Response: **75** mL
